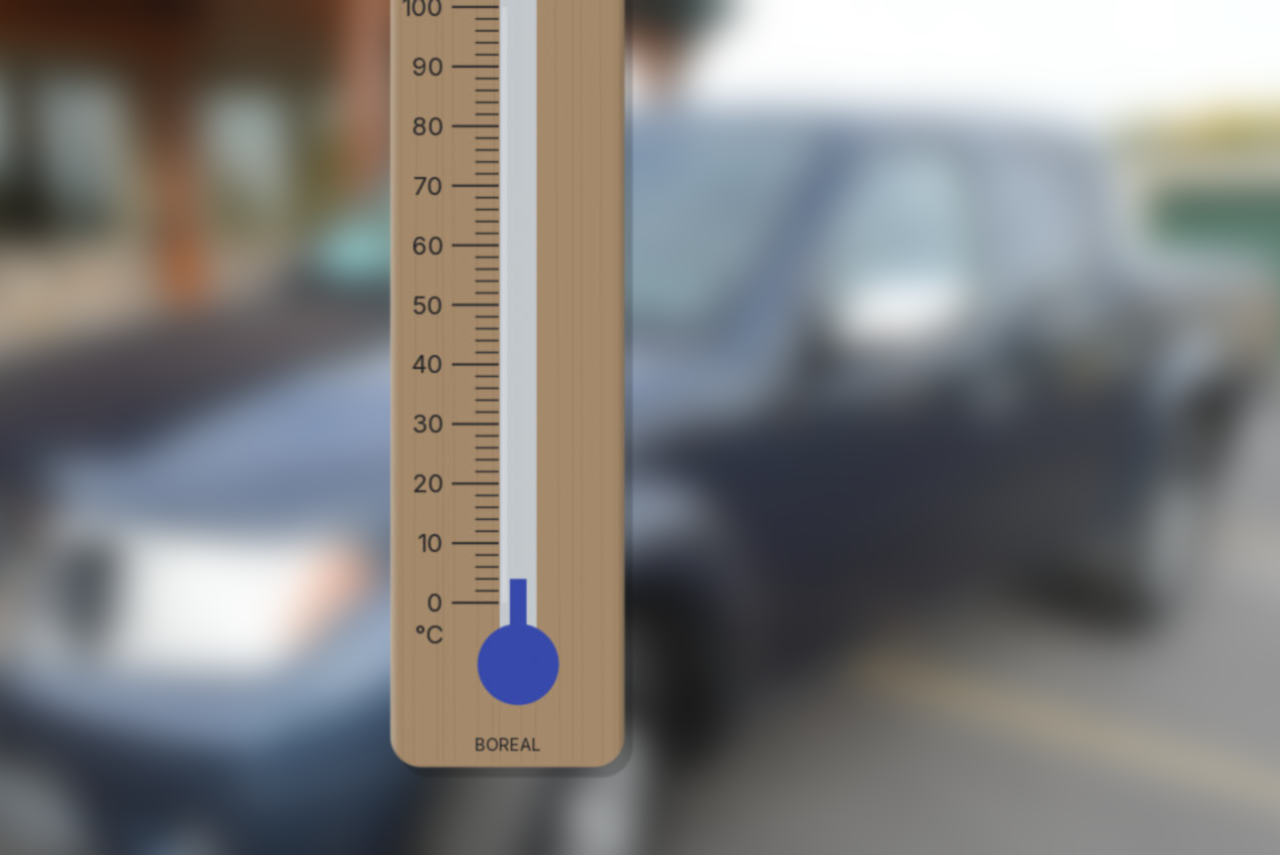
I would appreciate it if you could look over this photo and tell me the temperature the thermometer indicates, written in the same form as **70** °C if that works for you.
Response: **4** °C
